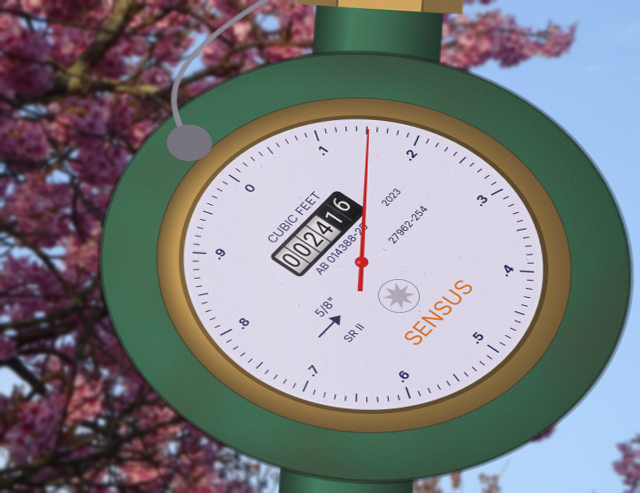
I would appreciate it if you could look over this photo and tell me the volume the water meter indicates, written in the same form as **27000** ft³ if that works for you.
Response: **2416.15** ft³
